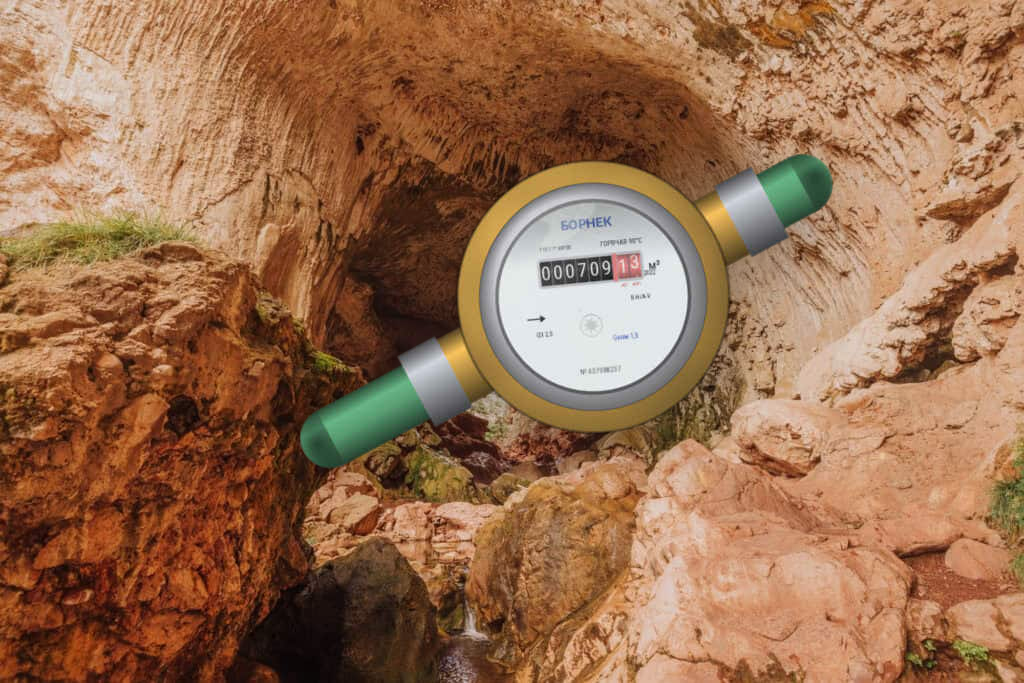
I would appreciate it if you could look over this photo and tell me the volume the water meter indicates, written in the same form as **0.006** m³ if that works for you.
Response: **709.13** m³
